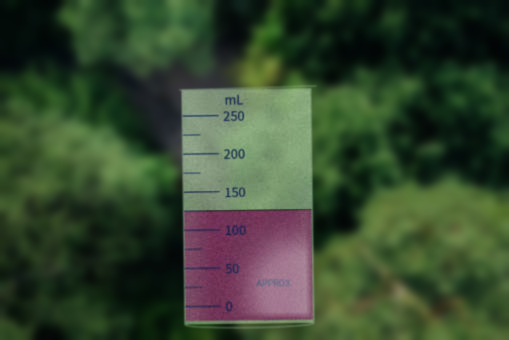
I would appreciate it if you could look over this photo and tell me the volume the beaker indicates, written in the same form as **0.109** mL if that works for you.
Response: **125** mL
